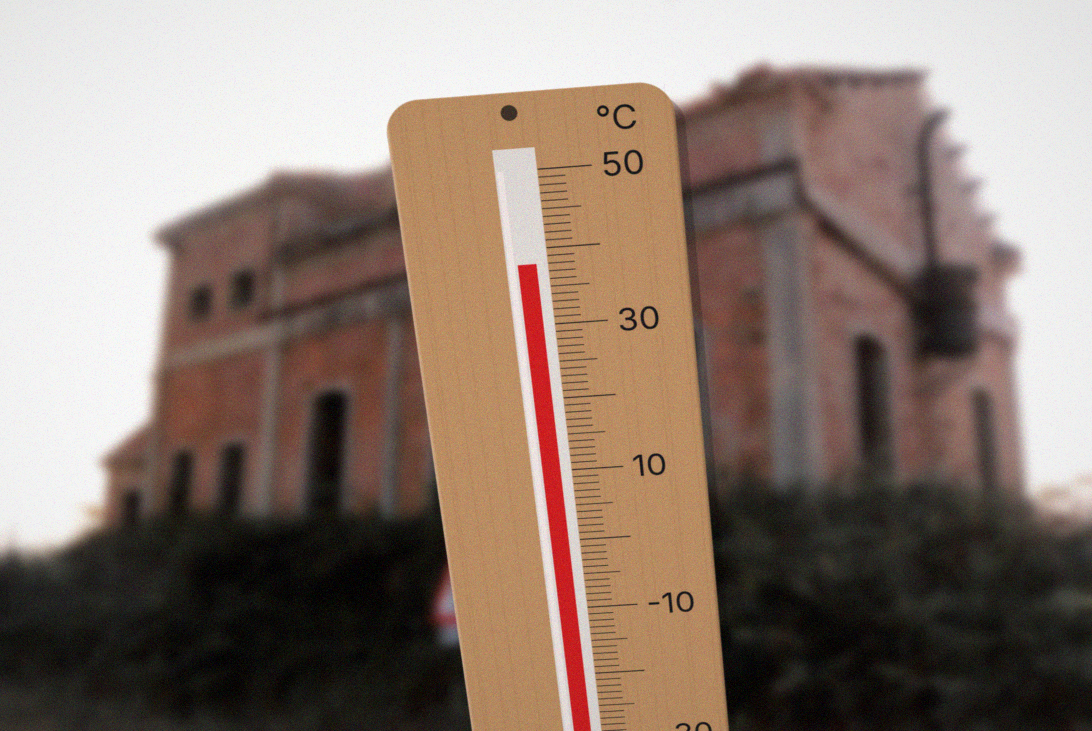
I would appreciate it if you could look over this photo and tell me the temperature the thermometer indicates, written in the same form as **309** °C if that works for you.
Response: **38** °C
